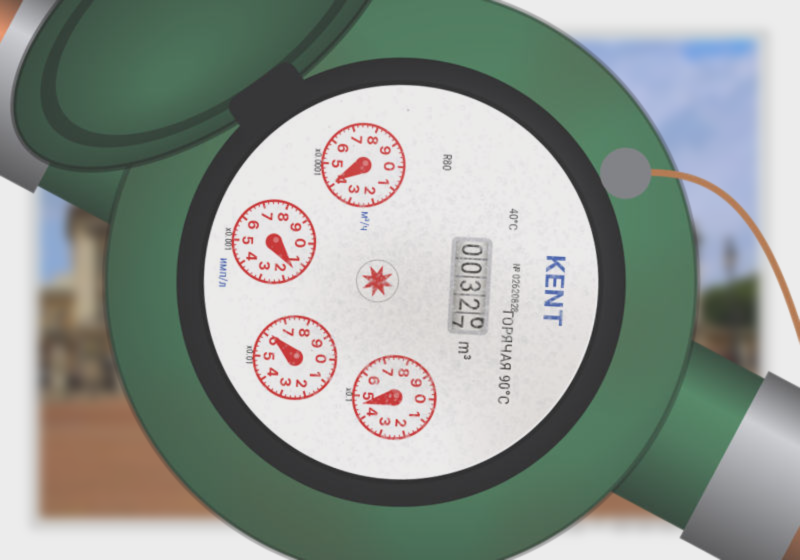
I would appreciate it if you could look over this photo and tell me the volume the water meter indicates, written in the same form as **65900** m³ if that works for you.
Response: **326.4614** m³
